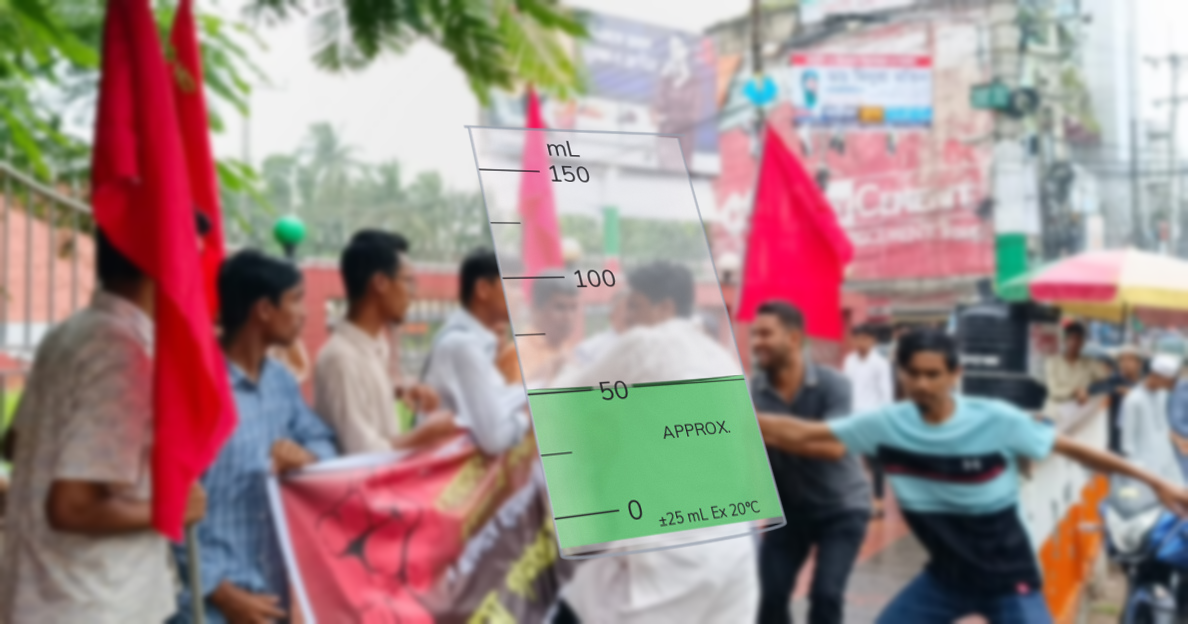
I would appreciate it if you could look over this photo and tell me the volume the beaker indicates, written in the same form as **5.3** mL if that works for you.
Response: **50** mL
